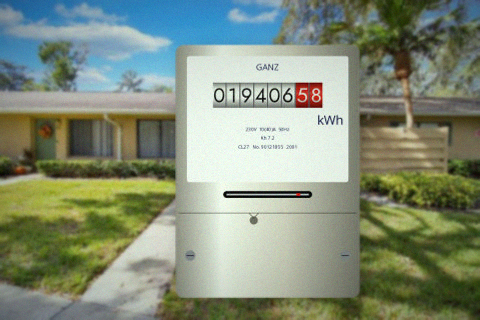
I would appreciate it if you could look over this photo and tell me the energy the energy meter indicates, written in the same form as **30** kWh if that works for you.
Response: **19406.58** kWh
